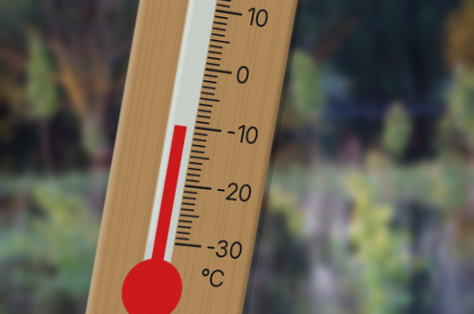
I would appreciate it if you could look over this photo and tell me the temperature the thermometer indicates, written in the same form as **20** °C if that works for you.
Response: **-10** °C
